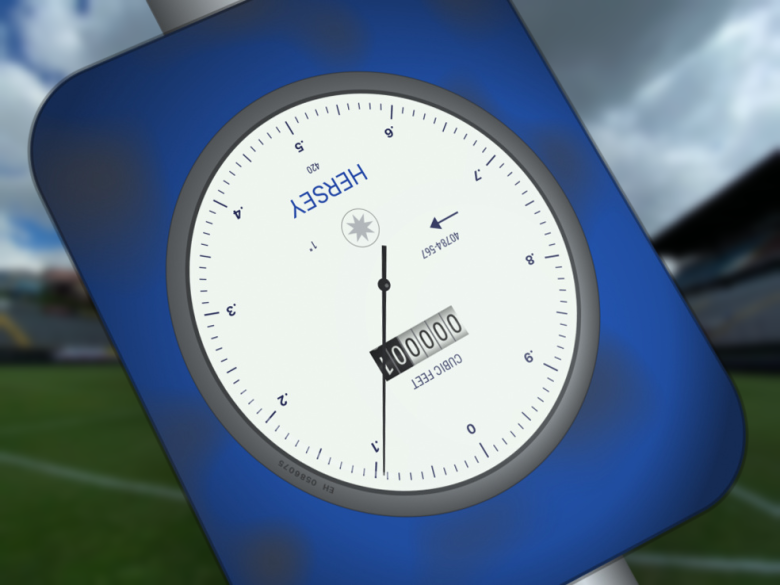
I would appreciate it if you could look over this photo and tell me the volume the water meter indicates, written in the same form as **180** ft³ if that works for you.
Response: **1.09** ft³
